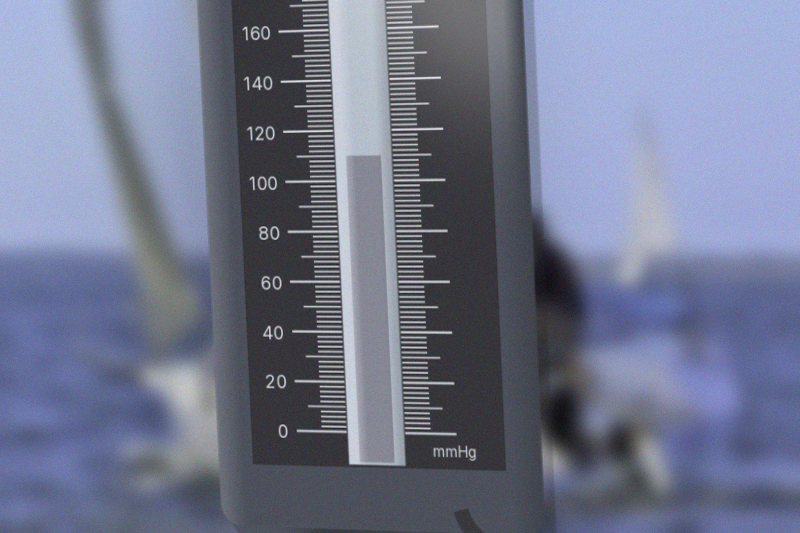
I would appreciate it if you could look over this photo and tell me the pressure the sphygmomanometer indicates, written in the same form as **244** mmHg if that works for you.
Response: **110** mmHg
